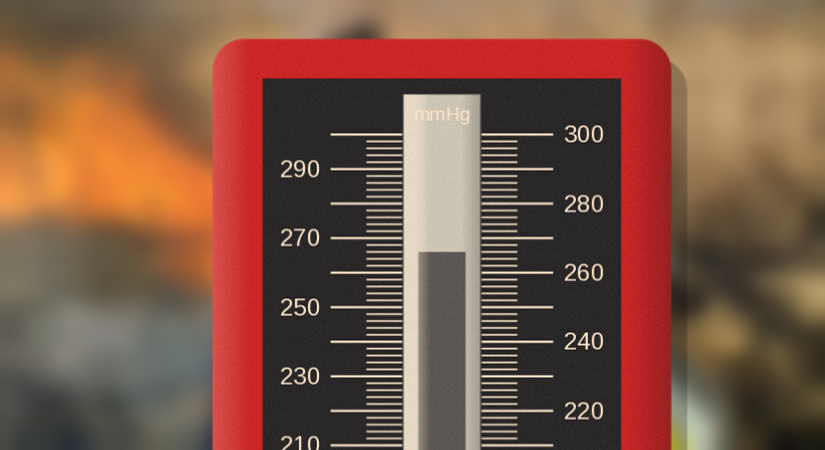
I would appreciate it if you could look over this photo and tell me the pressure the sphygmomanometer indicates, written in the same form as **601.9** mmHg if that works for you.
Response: **266** mmHg
